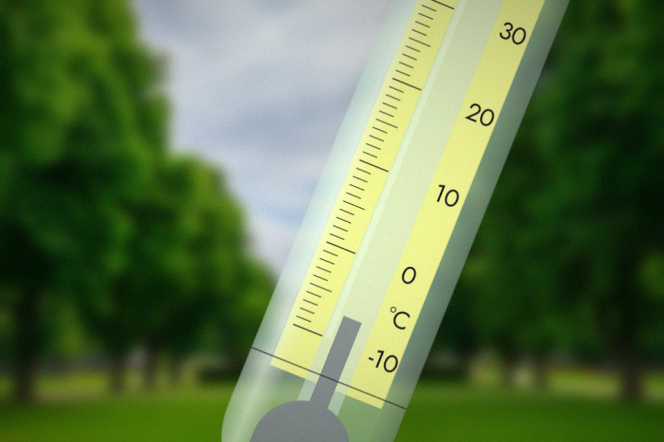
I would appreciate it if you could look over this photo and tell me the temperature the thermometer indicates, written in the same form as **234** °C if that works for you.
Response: **-7** °C
